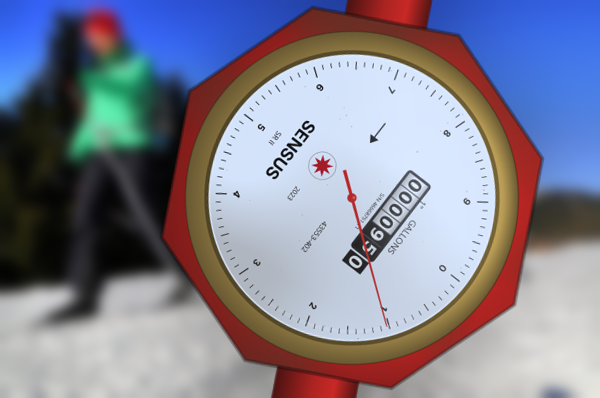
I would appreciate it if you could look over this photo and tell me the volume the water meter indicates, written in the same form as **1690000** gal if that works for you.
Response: **951.0** gal
